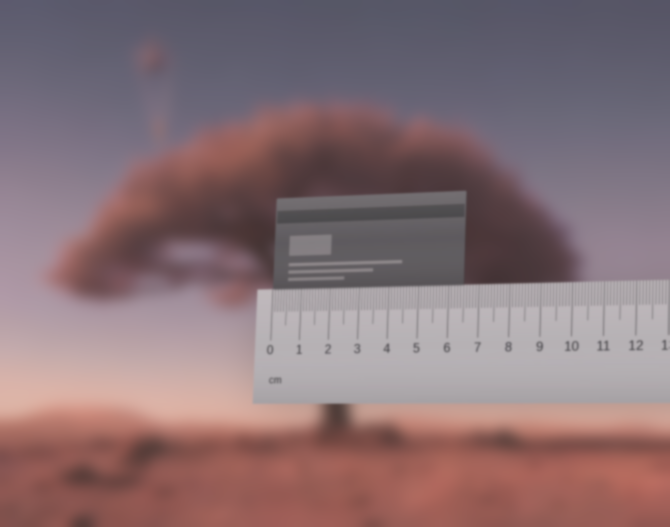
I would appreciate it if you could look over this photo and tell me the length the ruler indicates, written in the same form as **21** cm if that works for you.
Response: **6.5** cm
